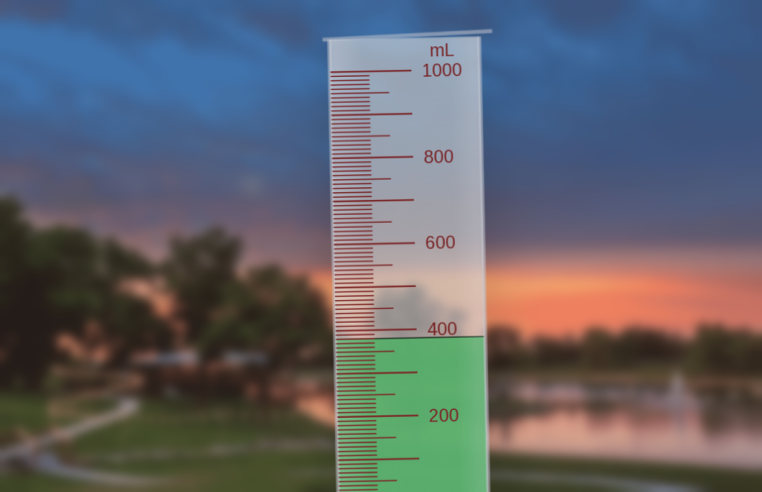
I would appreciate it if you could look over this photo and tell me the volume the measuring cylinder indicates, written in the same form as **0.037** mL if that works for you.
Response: **380** mL
